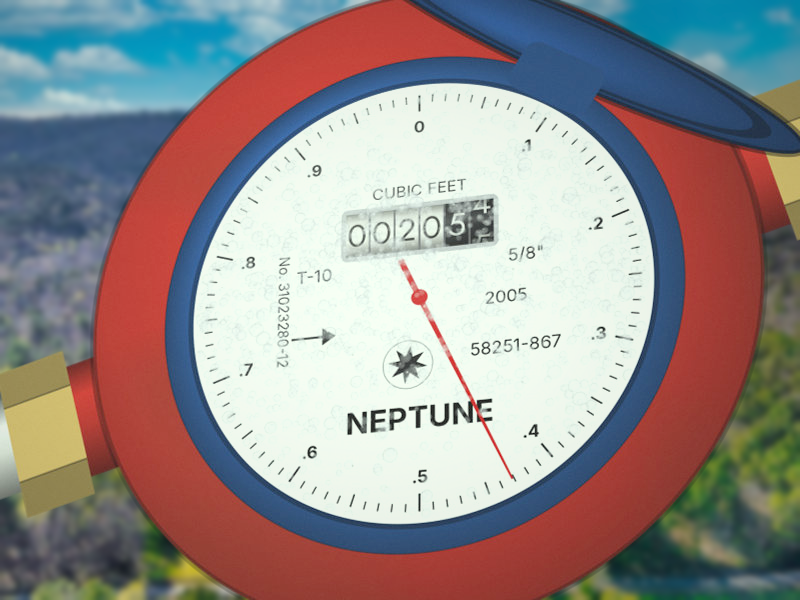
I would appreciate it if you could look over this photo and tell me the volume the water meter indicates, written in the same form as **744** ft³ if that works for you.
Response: **2054.43** ft³
